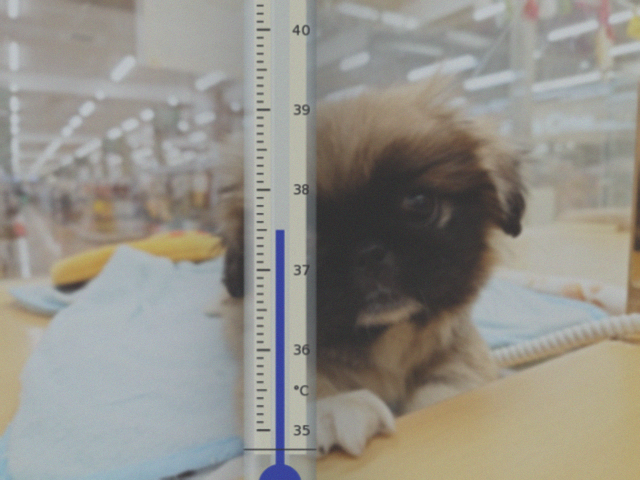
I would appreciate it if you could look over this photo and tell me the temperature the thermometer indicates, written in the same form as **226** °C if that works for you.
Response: **37.5** °C
